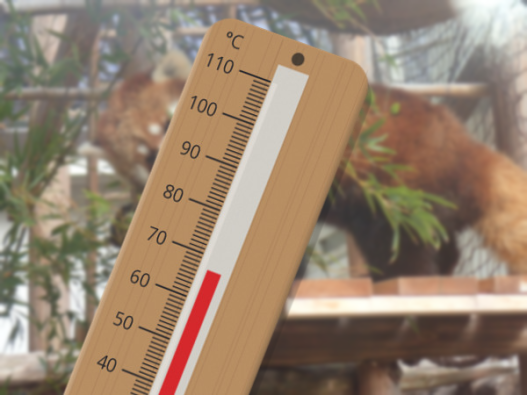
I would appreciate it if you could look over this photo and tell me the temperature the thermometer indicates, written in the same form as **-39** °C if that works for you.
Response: **67** °C
